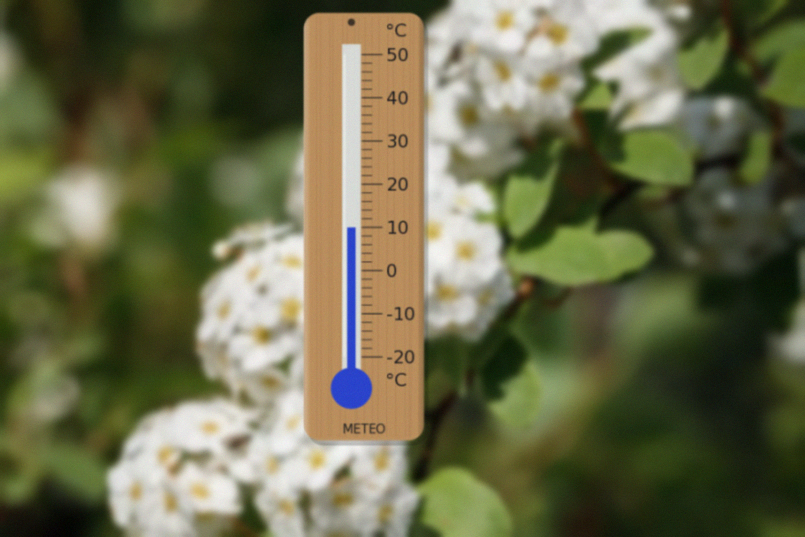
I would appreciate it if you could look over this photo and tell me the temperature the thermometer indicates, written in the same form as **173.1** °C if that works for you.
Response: **10** °C
